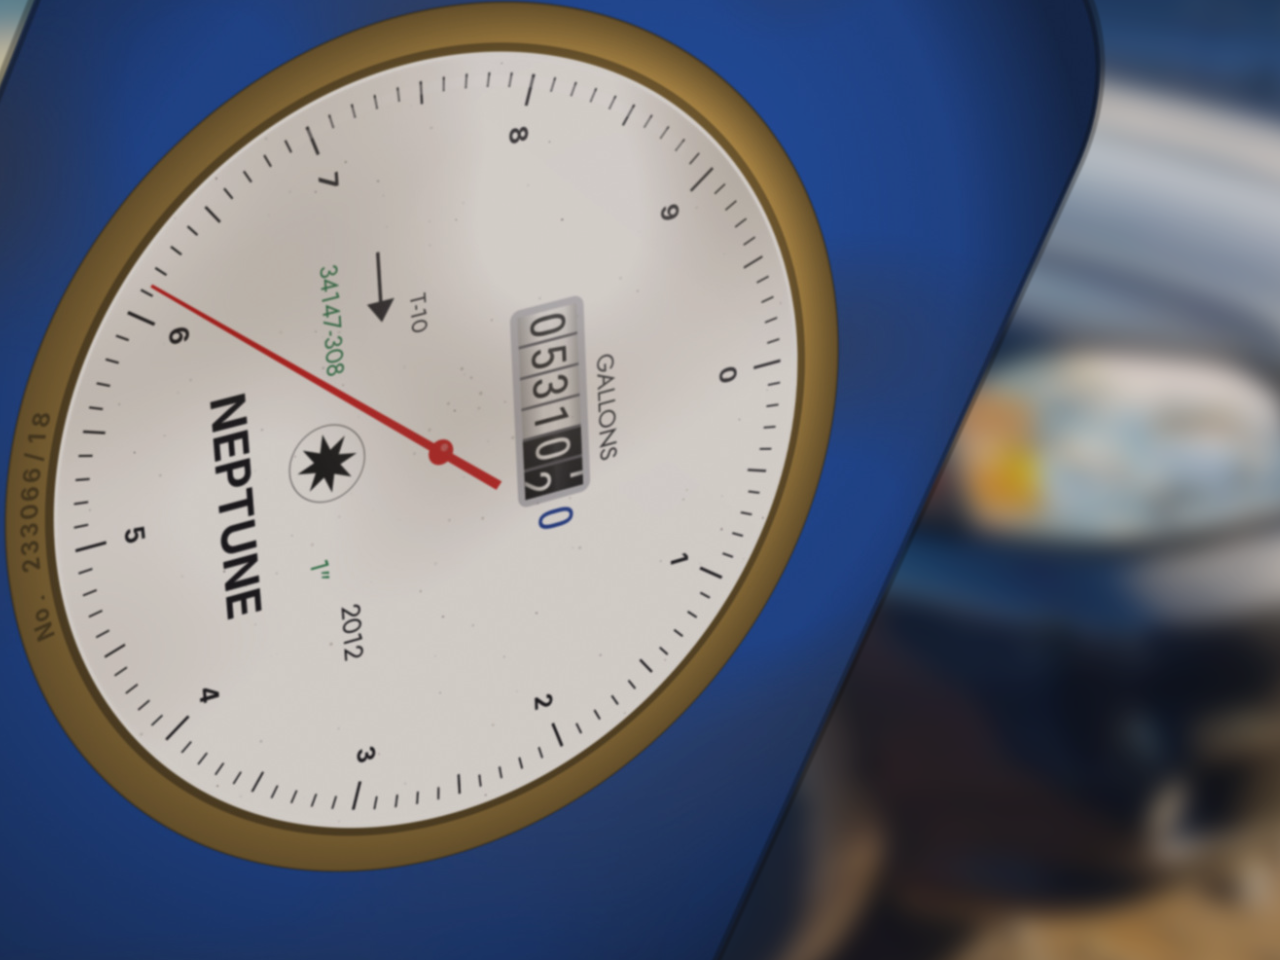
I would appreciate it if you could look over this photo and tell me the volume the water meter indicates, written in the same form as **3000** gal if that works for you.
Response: **531016.1** gal
